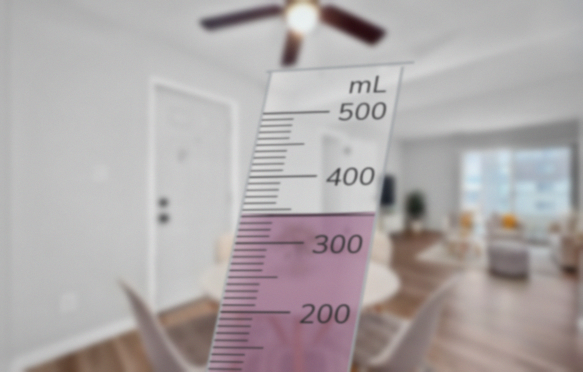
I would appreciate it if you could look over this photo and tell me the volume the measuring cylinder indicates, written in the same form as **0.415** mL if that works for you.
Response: **340** mL
